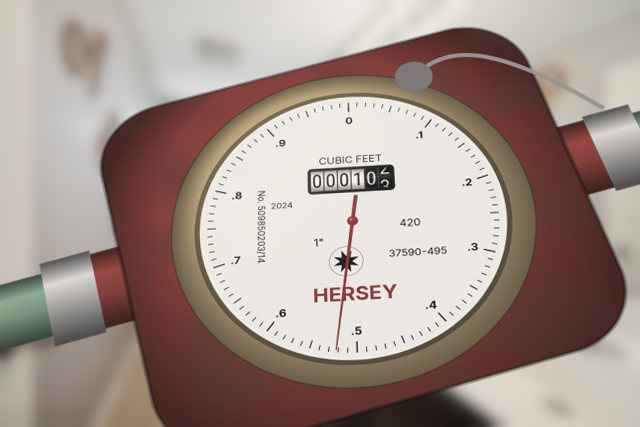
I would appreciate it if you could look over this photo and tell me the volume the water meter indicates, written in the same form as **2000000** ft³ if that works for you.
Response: **102.52** ft³
